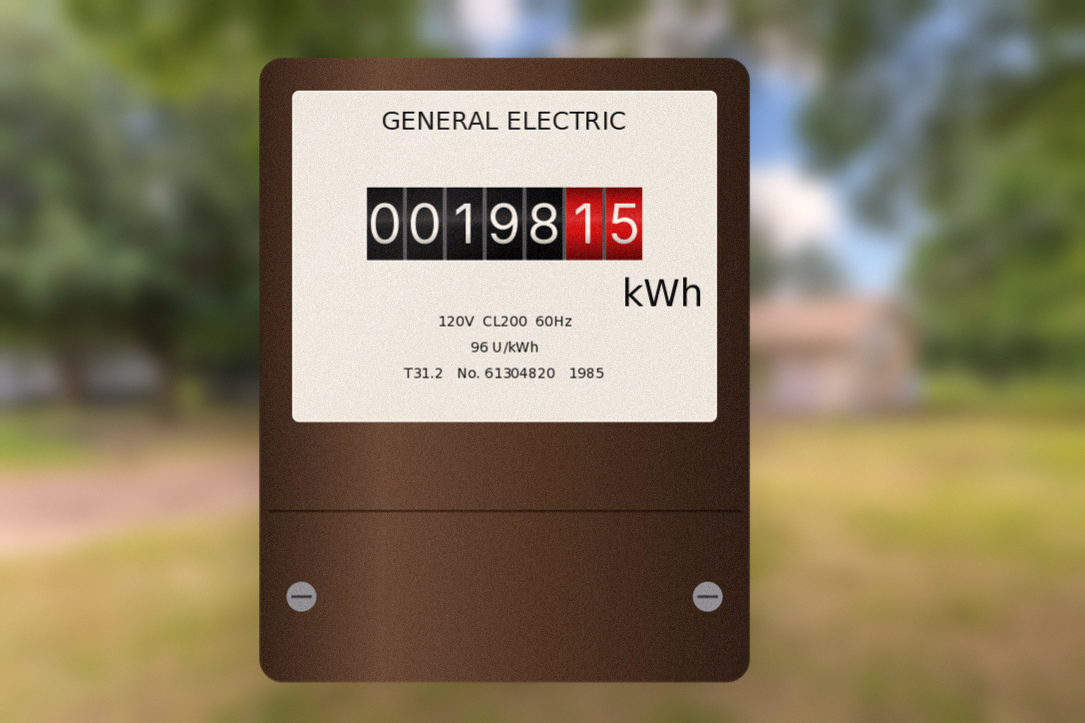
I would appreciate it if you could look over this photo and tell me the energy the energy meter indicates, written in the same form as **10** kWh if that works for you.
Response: **198.15** kWh
